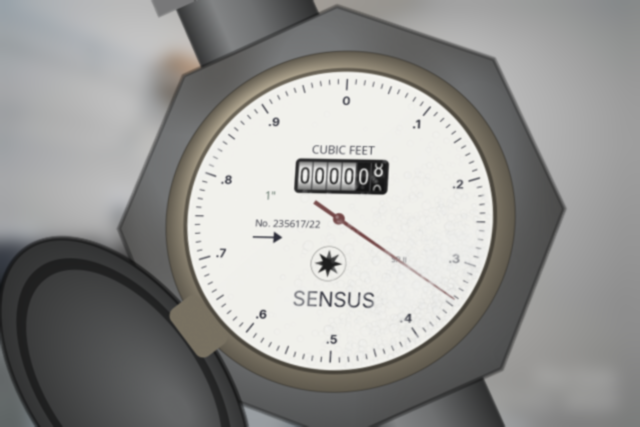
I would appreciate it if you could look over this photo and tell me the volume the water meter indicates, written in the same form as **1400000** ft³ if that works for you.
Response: **8.34** ft³
